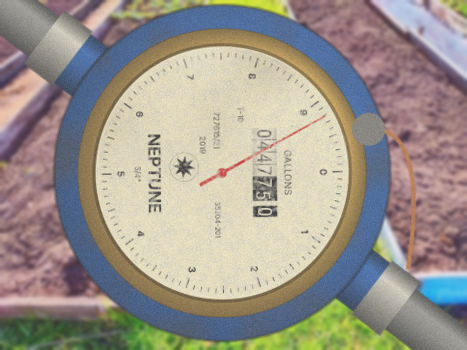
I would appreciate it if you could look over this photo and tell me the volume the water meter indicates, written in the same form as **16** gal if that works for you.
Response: **447749.2** gal
